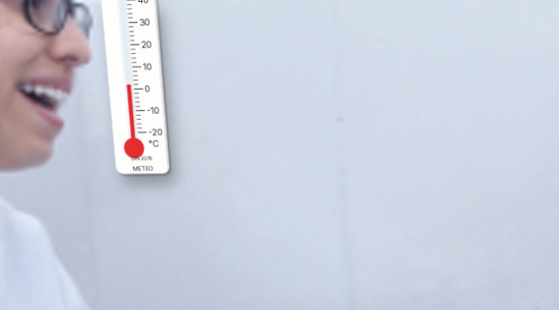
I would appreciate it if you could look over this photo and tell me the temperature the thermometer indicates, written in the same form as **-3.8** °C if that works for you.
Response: **2** °C
